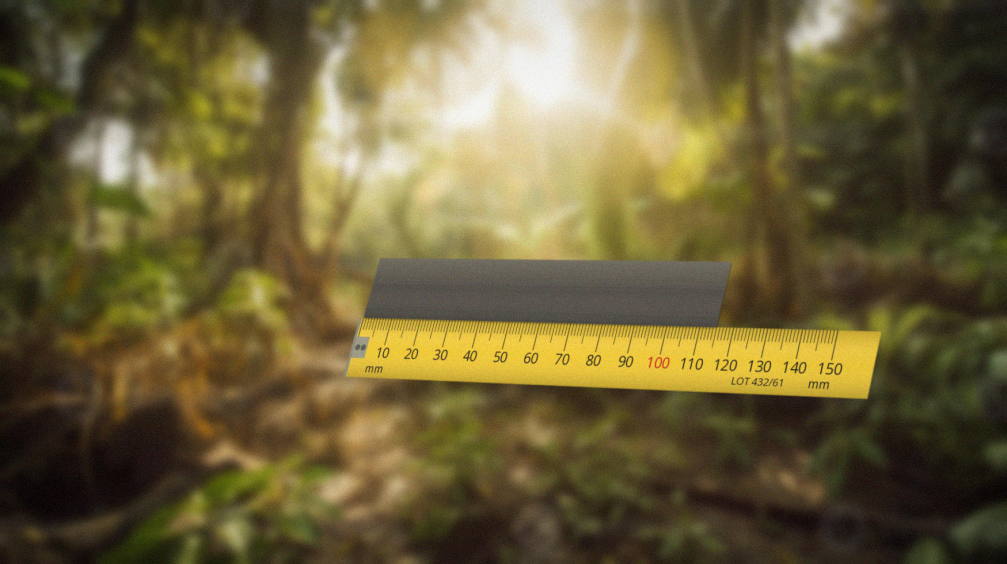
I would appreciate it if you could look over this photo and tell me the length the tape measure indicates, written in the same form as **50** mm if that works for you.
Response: **115** mm
